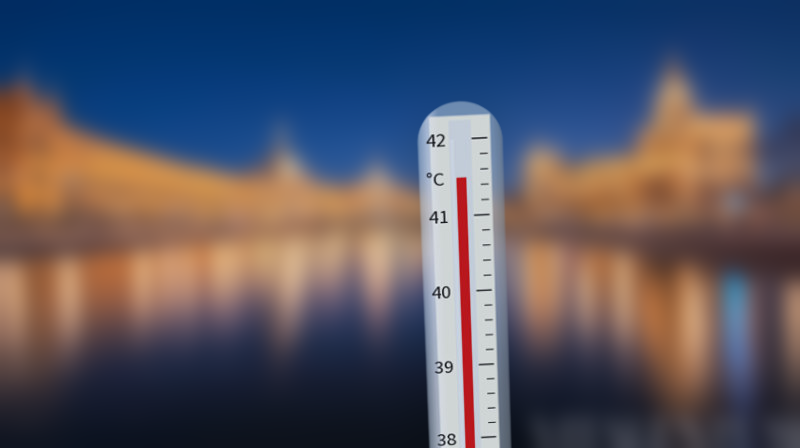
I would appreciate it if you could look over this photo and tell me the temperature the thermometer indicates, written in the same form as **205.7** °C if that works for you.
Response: **41.5** °C
